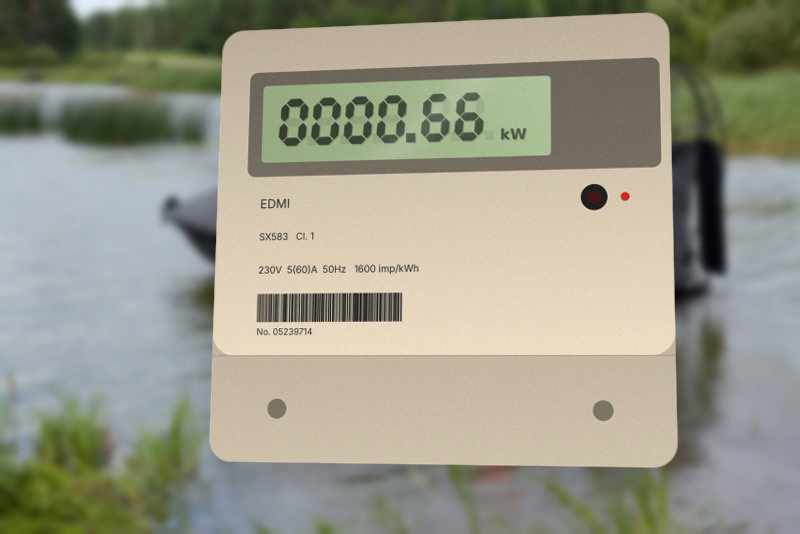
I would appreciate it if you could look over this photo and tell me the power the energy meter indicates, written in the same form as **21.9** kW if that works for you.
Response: **0.66** kW
